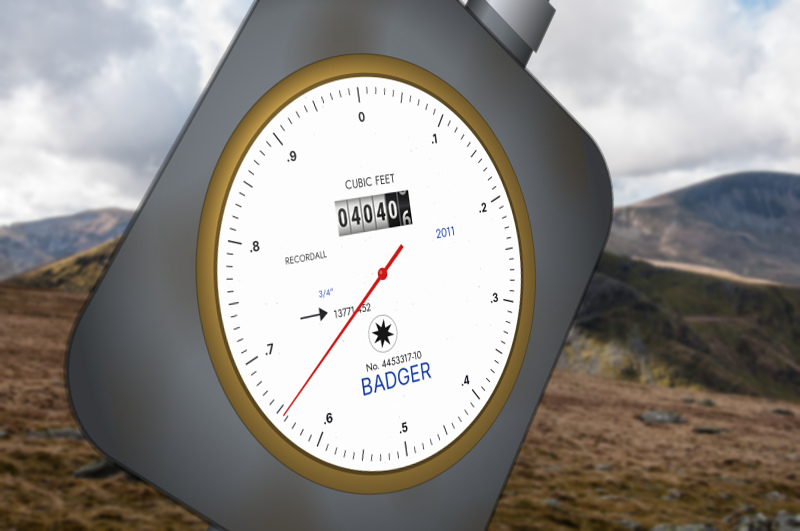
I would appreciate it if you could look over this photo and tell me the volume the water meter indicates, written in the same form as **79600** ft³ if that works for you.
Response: **40405.64** ft³
